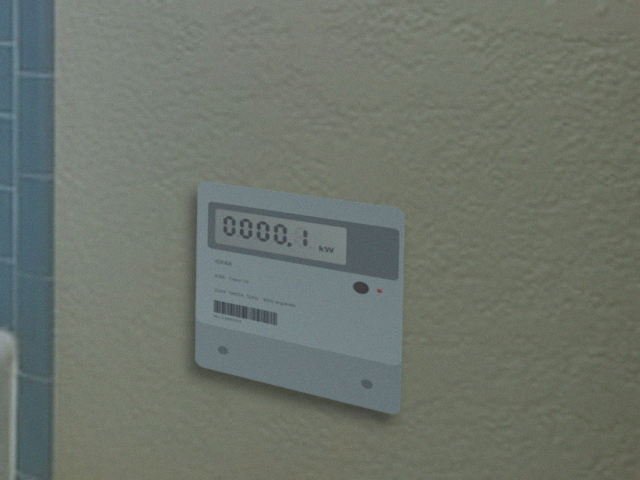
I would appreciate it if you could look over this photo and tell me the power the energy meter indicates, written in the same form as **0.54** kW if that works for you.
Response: **0.1** kW
